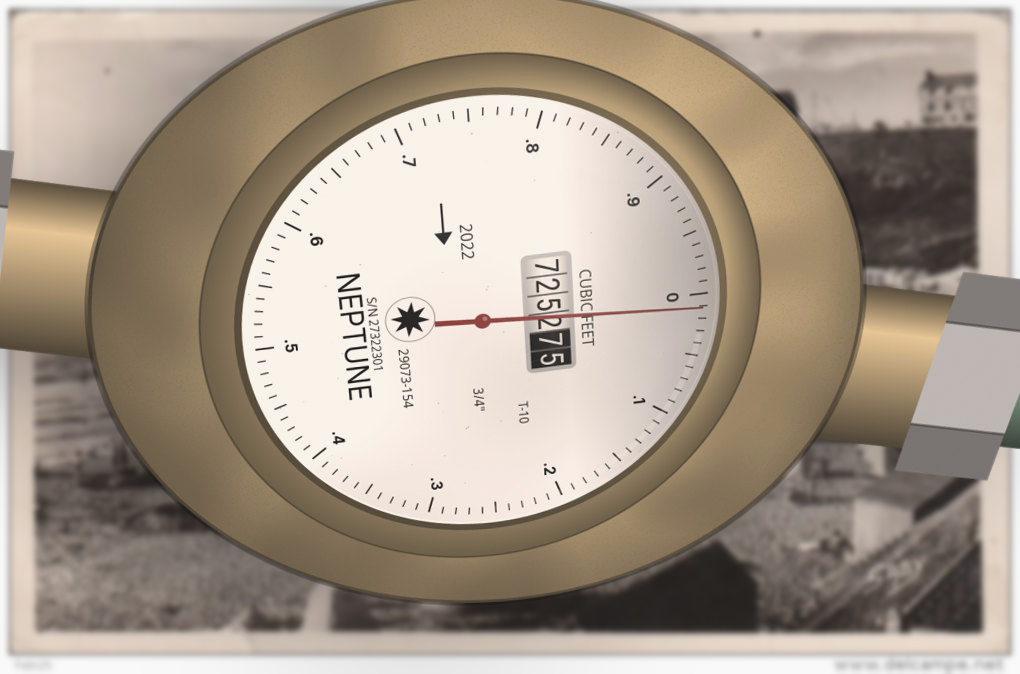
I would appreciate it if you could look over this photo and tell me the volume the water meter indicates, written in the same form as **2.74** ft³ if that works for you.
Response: **725275.01** ft³
